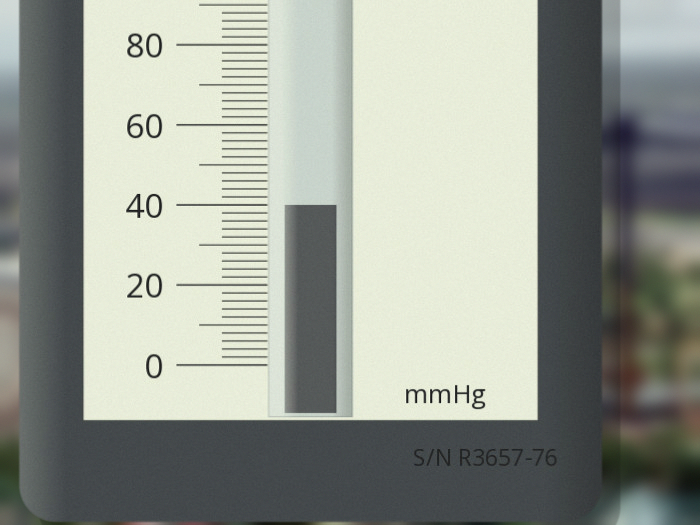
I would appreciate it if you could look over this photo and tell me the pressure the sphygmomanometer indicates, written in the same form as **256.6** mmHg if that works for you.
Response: **40** mmHg
